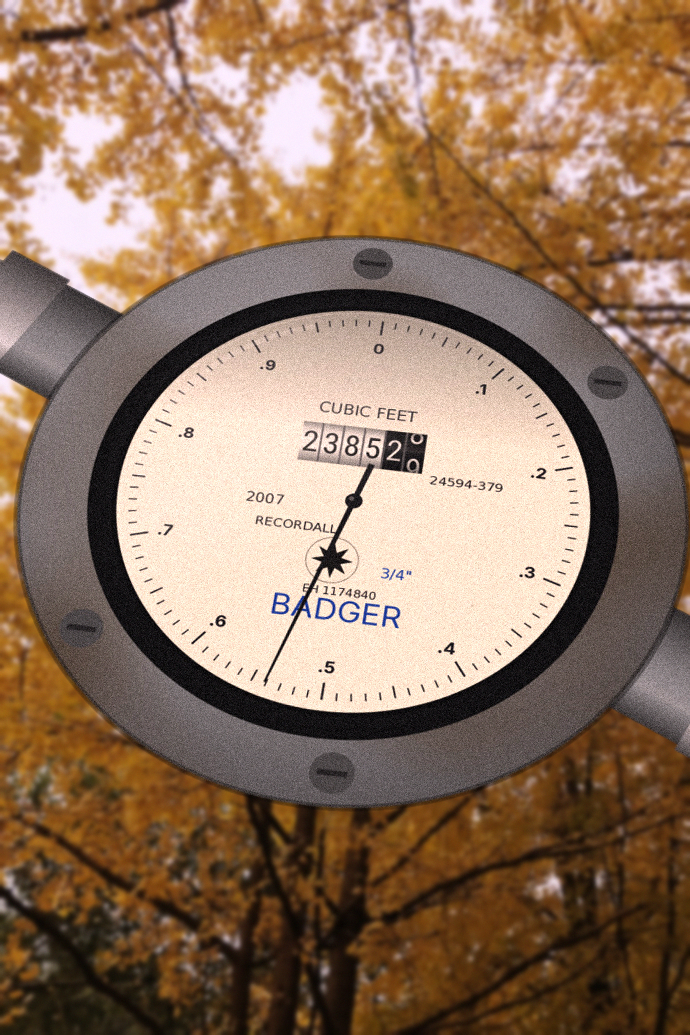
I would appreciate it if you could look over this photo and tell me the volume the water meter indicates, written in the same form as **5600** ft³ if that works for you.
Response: **238528.54** ft³
